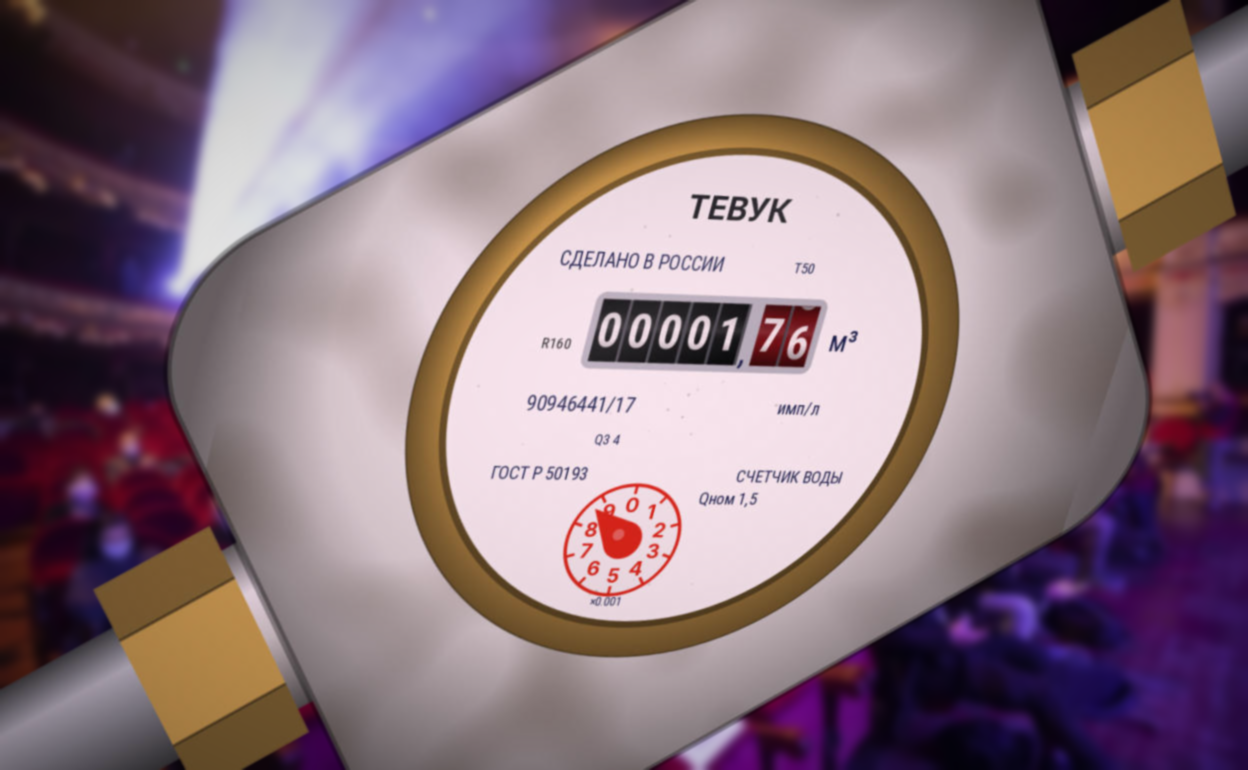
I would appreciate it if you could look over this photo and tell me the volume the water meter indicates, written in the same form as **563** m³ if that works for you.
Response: **1.758** m³
